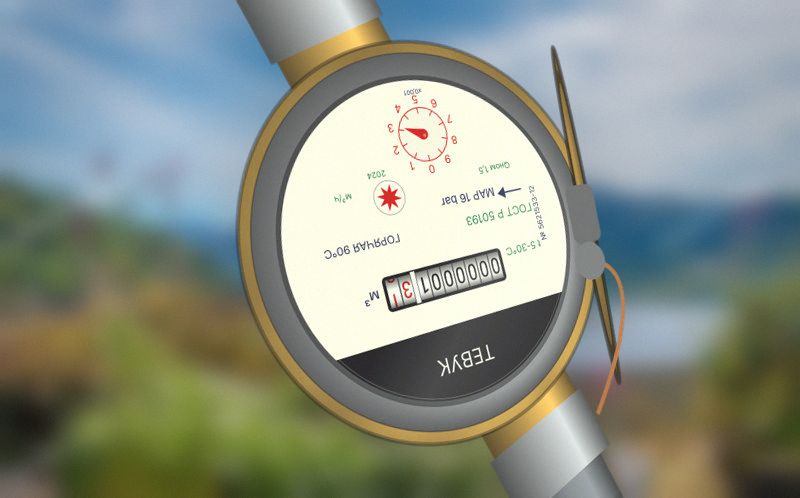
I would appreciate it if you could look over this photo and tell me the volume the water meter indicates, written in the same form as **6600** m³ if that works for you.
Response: **1.313** m³
